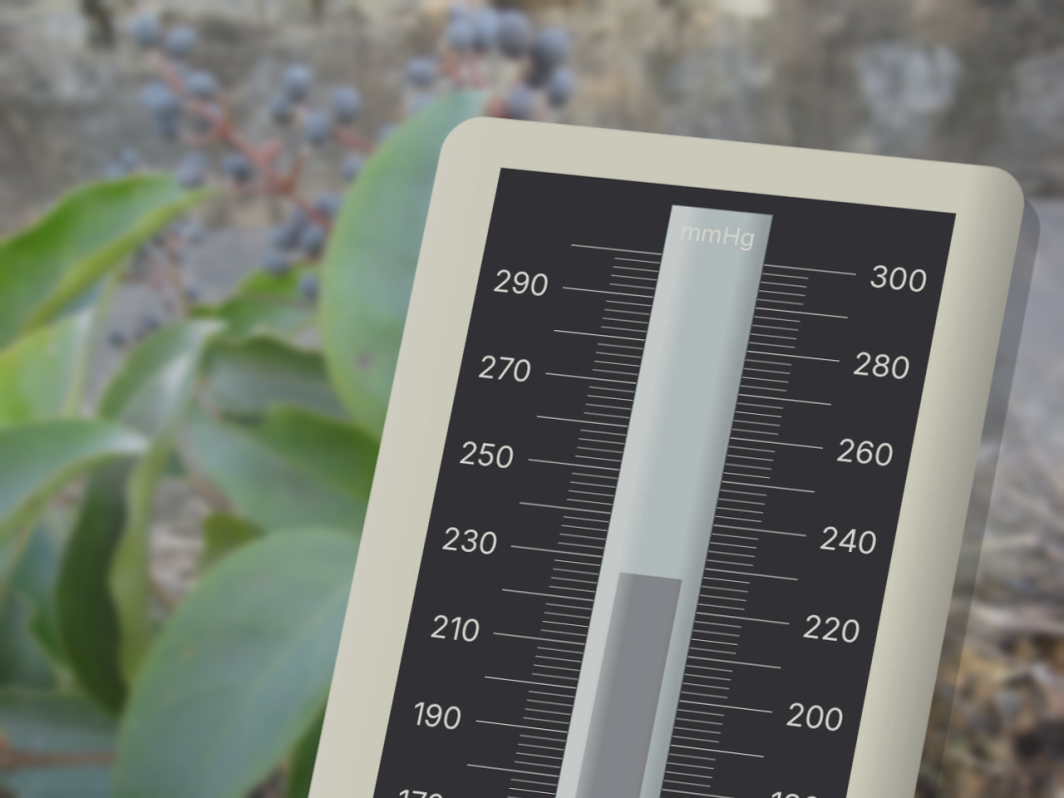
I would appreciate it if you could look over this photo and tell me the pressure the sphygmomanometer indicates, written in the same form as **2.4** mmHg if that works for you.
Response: **227** mmHg
